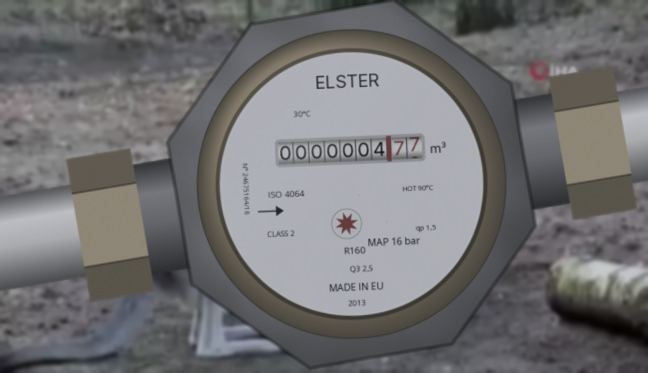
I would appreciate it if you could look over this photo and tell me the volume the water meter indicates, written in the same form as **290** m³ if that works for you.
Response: **4.77** m³
